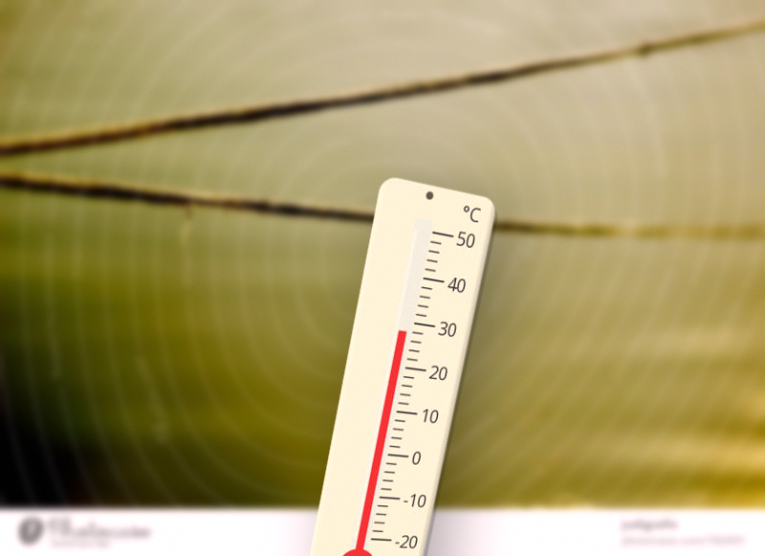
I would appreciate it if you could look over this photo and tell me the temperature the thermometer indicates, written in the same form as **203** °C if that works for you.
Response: **28** °C
